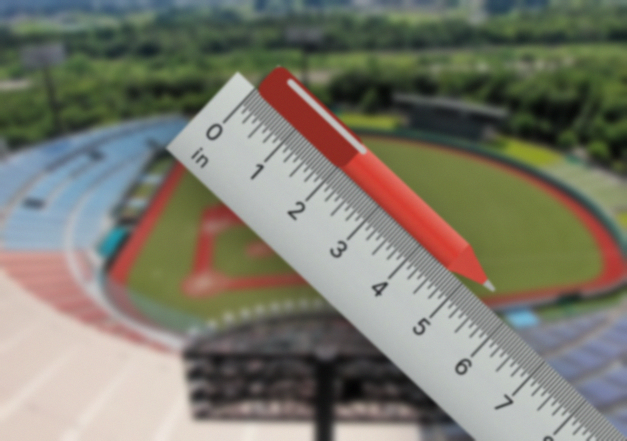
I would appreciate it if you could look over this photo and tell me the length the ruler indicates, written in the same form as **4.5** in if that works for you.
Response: **5.5** in
